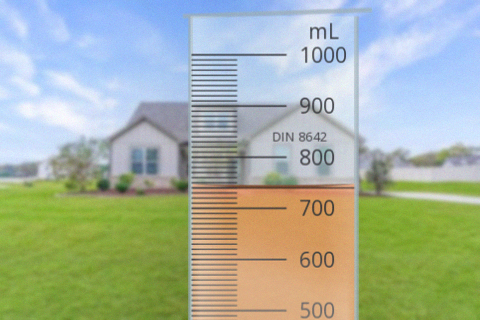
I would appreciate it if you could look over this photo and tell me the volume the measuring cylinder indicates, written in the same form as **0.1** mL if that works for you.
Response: **740** mL
